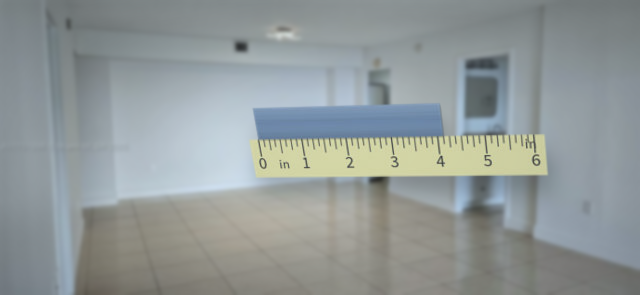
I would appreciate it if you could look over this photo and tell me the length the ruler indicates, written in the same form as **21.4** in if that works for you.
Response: **4.125** in
